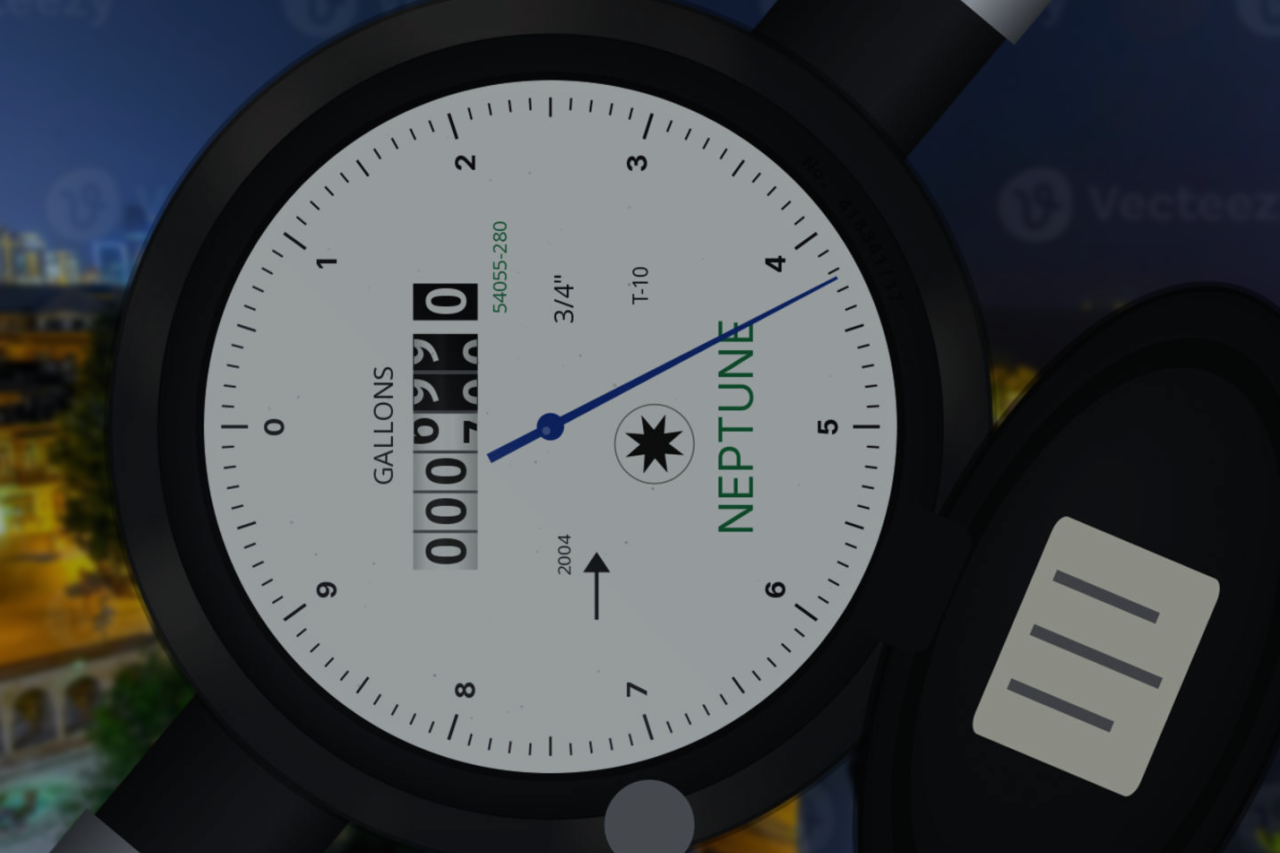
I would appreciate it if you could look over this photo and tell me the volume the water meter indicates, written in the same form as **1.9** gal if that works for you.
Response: **6994.2** gal
